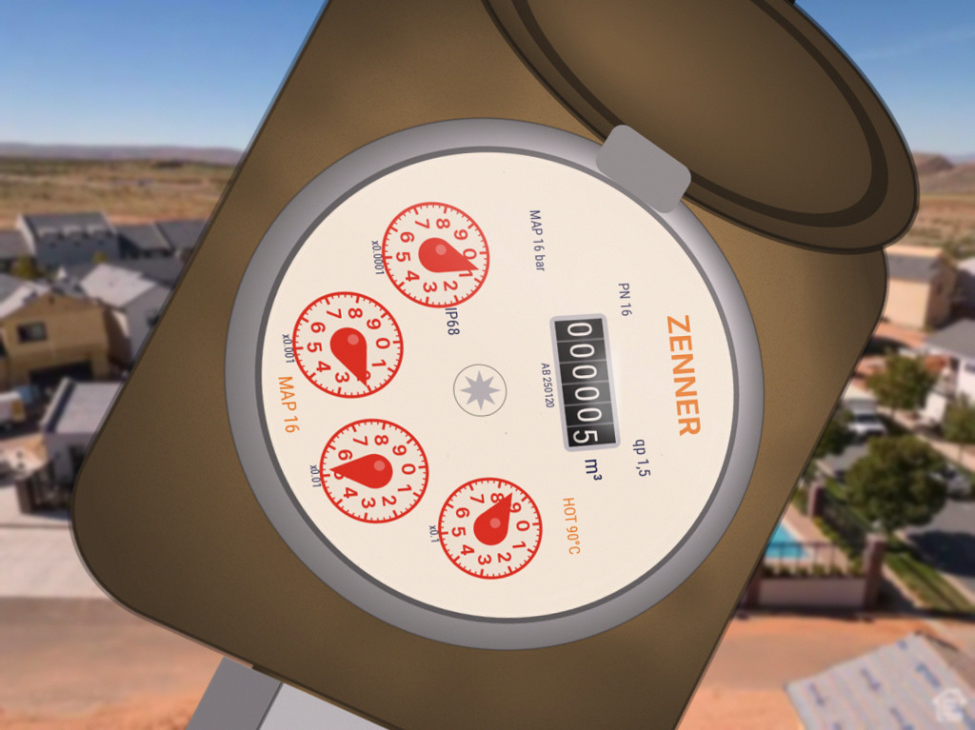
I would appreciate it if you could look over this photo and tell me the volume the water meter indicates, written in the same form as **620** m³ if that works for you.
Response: **4.8520** m³
